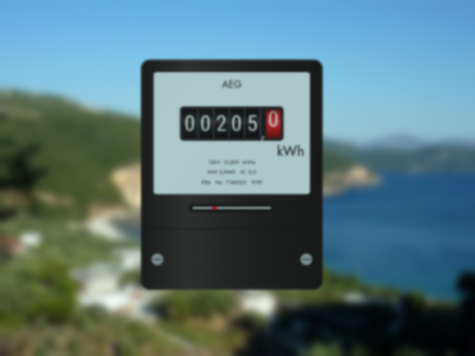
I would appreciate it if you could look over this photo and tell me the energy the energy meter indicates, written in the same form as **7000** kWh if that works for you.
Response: **205.0** kWh
